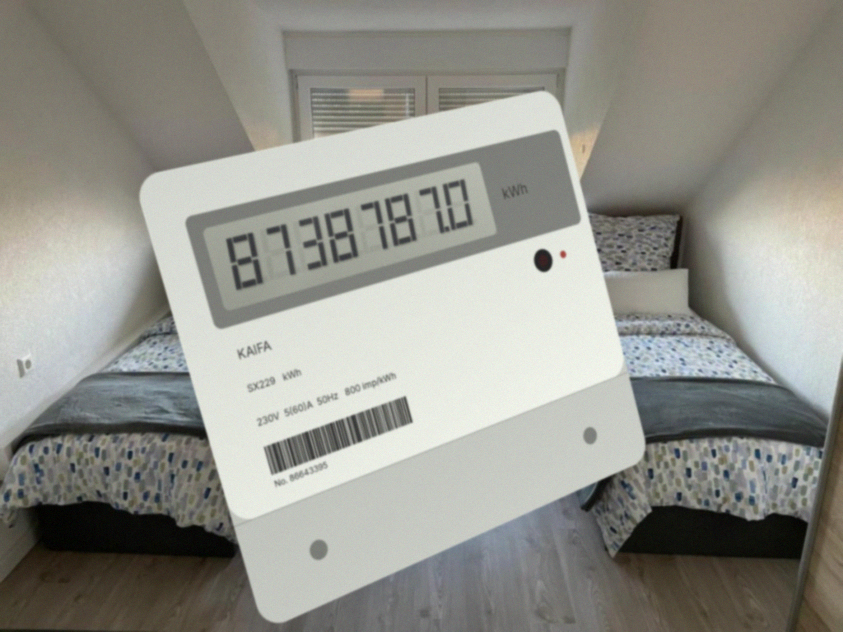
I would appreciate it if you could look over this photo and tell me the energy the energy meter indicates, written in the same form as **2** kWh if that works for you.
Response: **8738787.0** kWh
